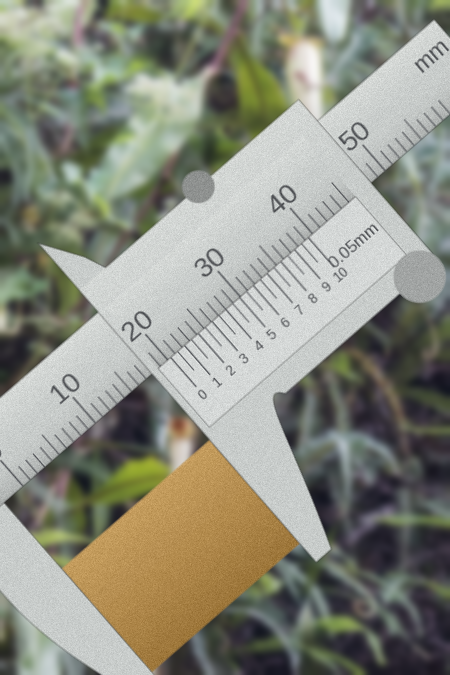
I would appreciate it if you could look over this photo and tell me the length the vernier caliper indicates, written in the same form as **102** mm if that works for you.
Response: **20.4** mm
